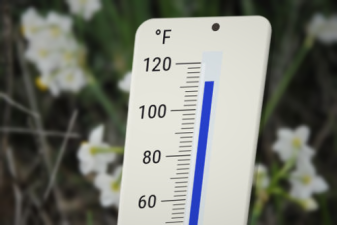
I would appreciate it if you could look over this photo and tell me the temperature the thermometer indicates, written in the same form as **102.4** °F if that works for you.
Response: **112** °F
